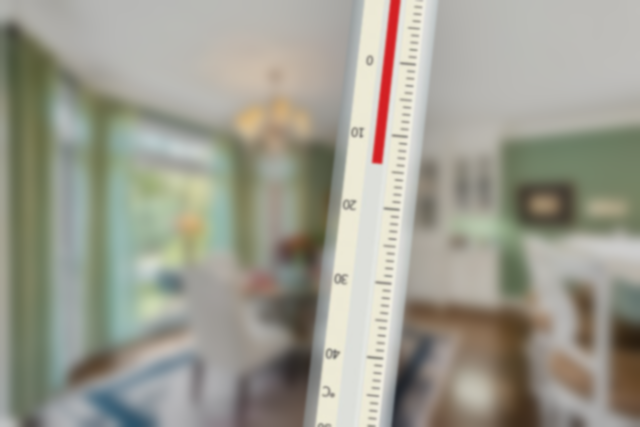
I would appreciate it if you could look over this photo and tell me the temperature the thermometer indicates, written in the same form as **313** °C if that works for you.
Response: **14** °C
